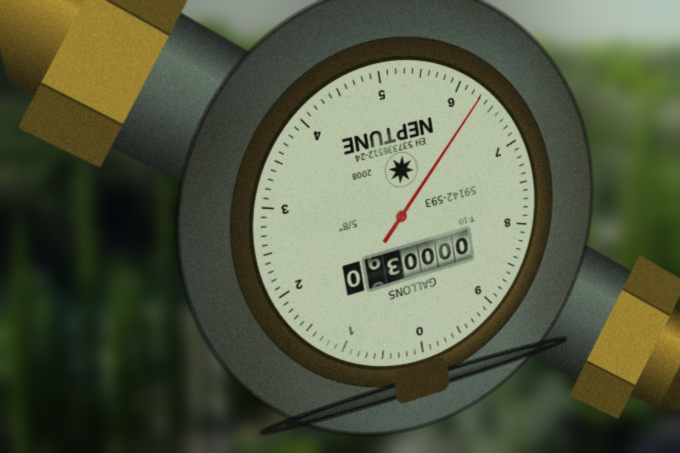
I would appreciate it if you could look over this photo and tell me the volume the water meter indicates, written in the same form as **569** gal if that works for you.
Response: **386.3** gal
